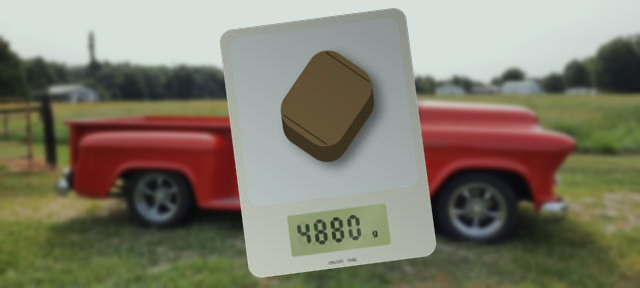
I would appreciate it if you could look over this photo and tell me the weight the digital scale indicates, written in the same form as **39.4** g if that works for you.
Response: **4880** g
